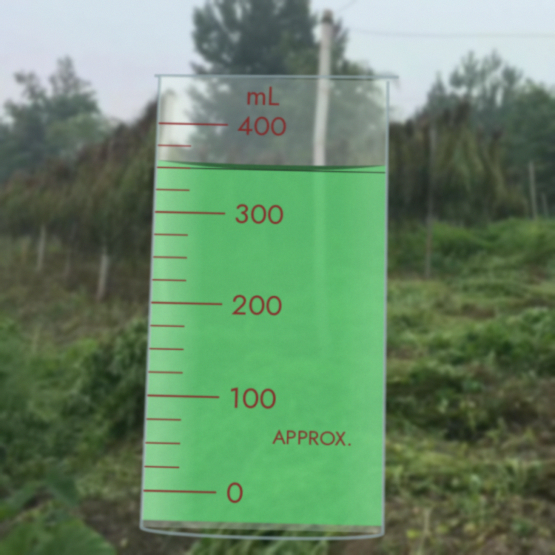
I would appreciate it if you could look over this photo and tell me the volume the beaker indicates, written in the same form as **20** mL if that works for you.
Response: **350** mL
